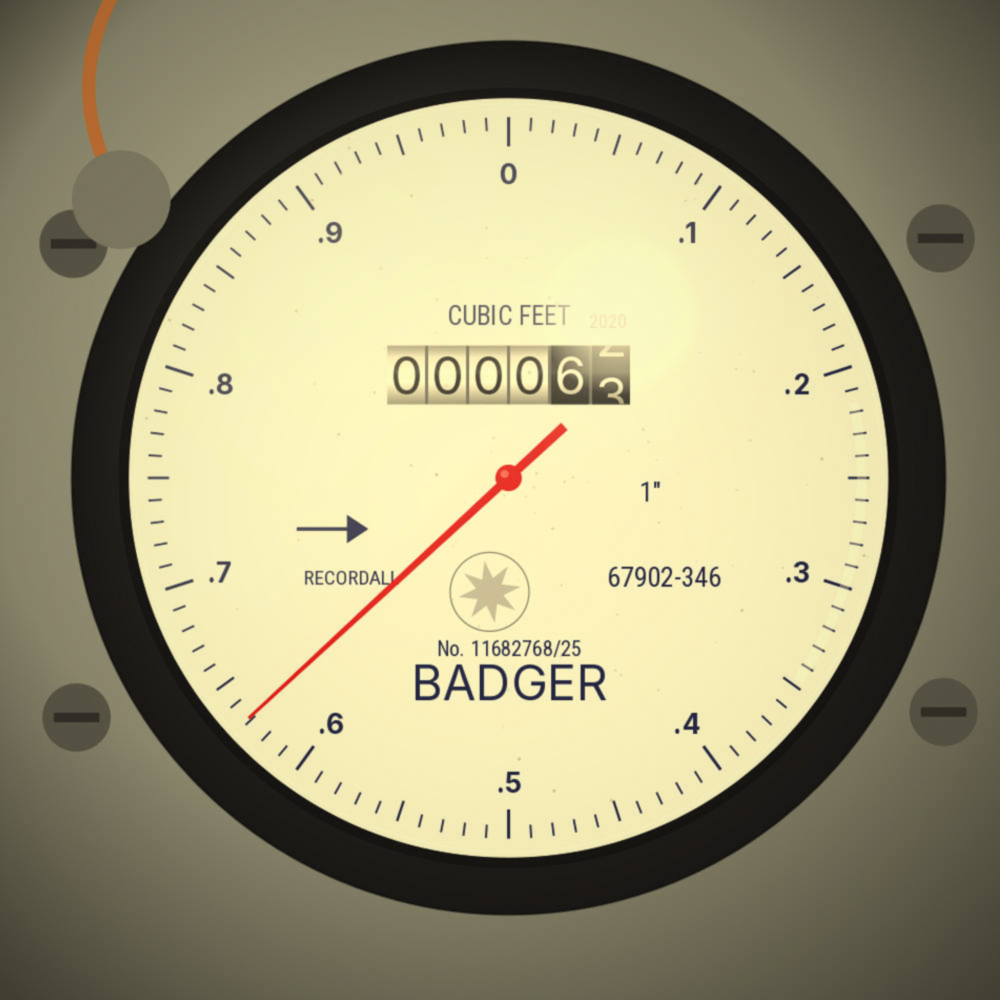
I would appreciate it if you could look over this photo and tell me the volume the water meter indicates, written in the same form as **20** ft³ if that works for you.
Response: **62.63** ft³
